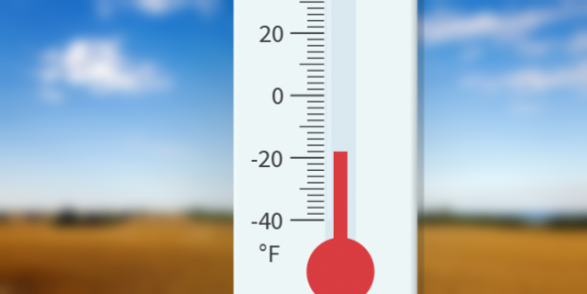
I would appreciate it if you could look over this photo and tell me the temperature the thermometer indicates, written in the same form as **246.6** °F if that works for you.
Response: **-18** °F
